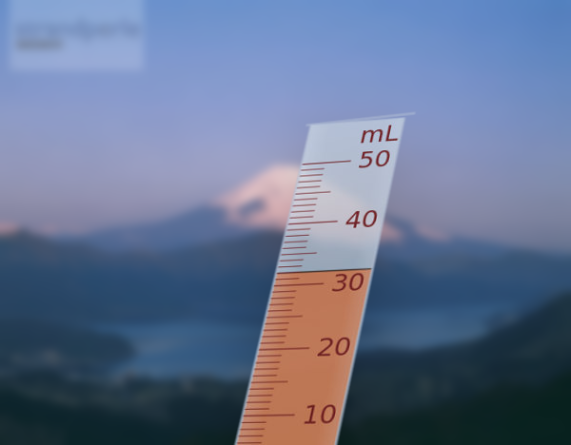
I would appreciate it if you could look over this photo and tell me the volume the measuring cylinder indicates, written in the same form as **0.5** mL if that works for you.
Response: **32** mL
